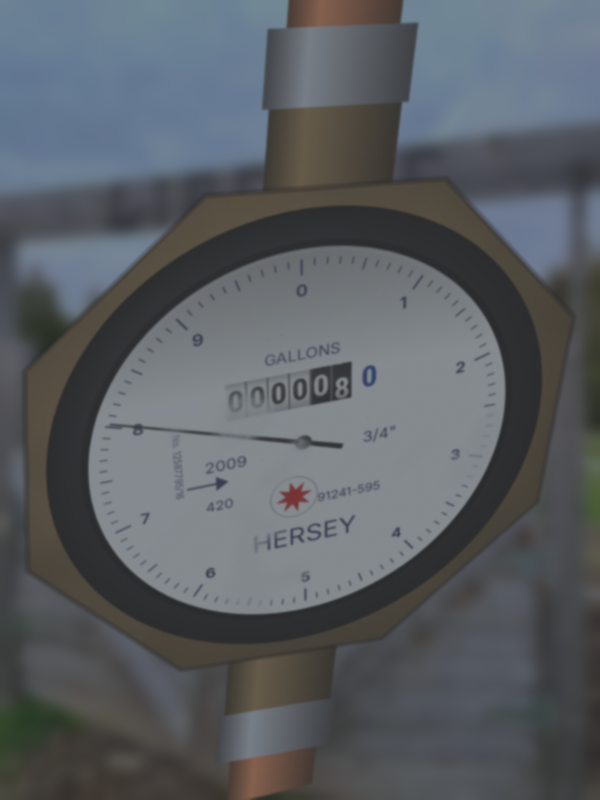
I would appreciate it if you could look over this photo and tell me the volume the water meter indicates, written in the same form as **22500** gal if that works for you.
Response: **78.0** gal
